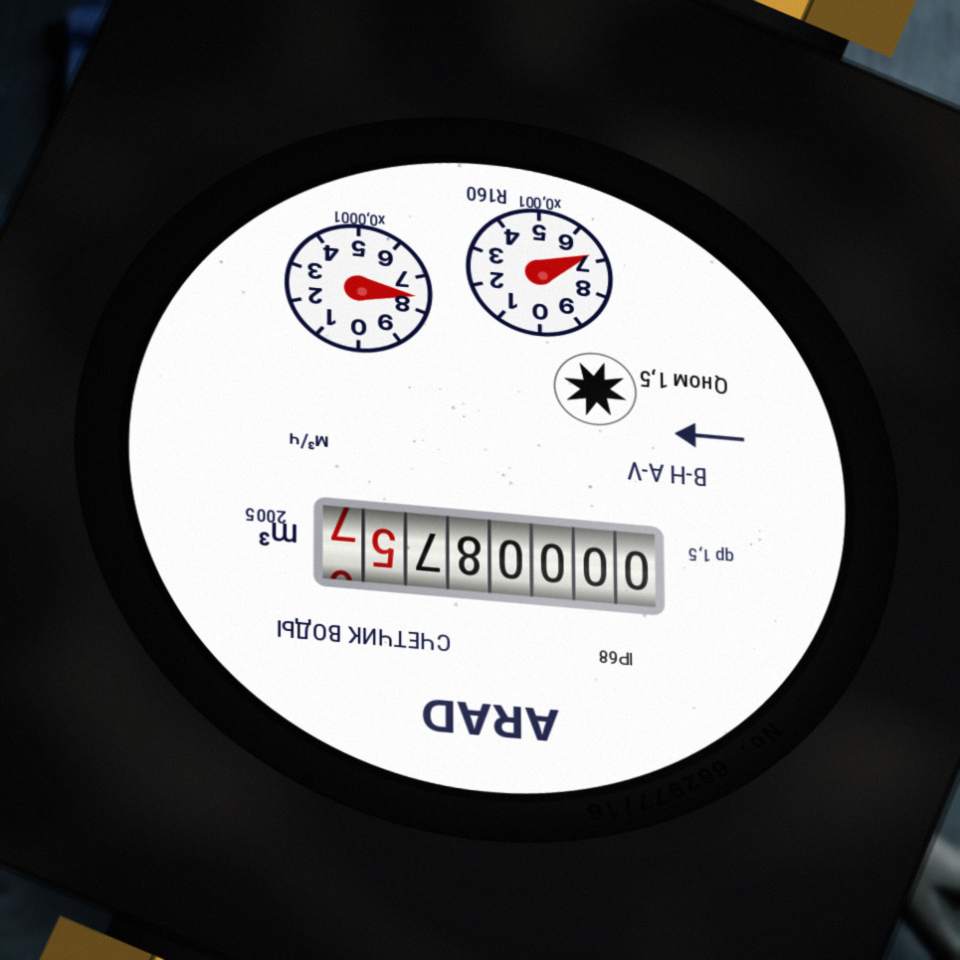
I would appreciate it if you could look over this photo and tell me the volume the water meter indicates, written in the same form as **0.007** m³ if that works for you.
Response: **87.5667** m³
